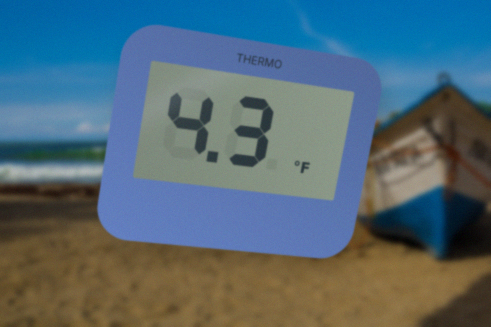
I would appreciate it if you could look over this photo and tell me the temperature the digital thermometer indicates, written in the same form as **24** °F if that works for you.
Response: **4.3** °F
